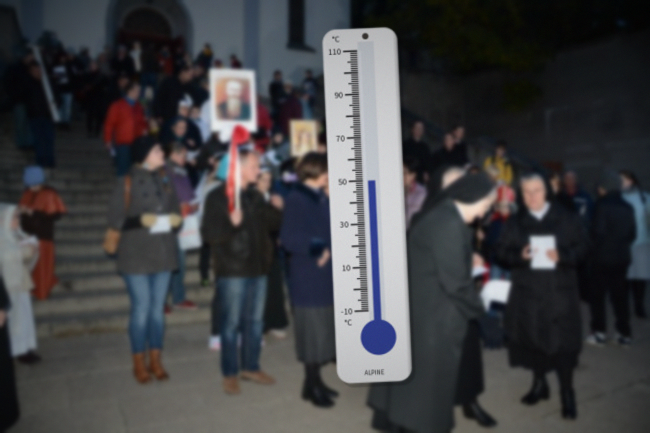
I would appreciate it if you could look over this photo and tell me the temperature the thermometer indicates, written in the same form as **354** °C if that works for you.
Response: **50** °C
